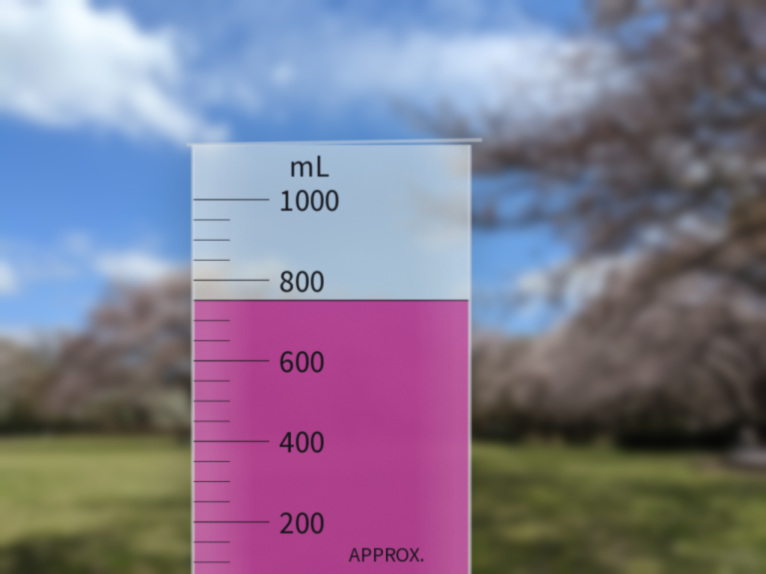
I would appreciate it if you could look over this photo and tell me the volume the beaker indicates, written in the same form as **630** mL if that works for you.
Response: **750** mL
